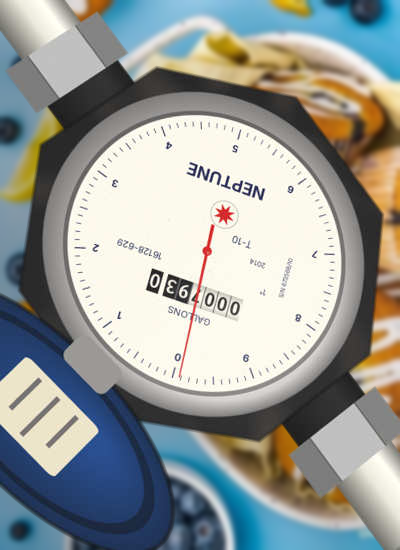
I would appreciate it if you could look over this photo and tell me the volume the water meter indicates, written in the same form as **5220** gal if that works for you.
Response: **7929.9** gal
